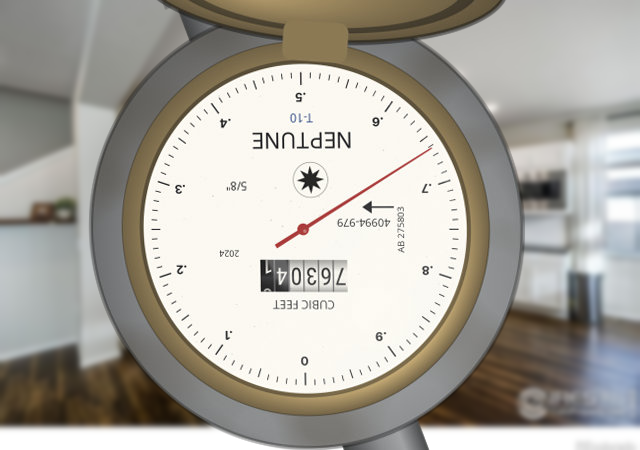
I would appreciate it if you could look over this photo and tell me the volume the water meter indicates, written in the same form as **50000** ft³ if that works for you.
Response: **763040.66** ft³
